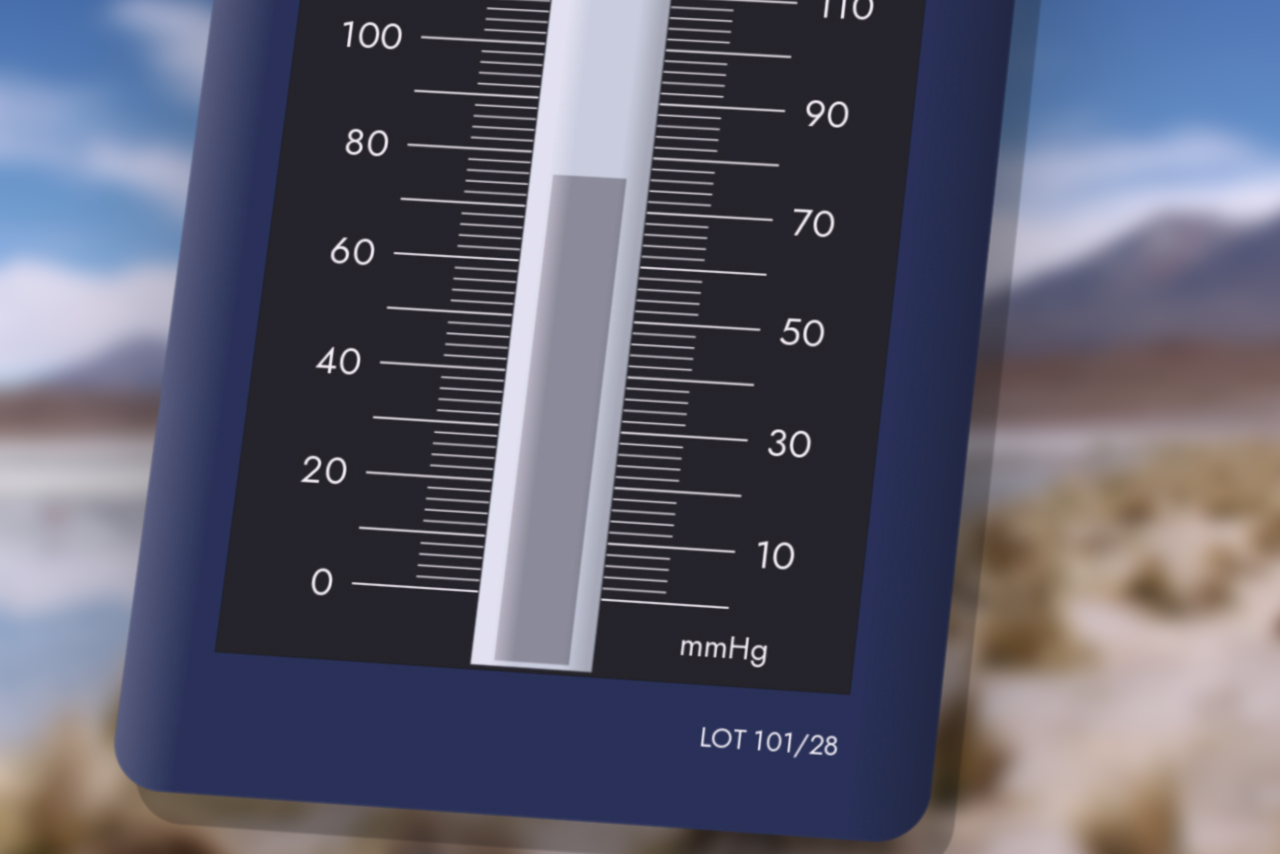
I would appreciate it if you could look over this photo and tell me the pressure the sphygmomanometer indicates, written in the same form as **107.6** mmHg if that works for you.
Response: **76** mmHg
